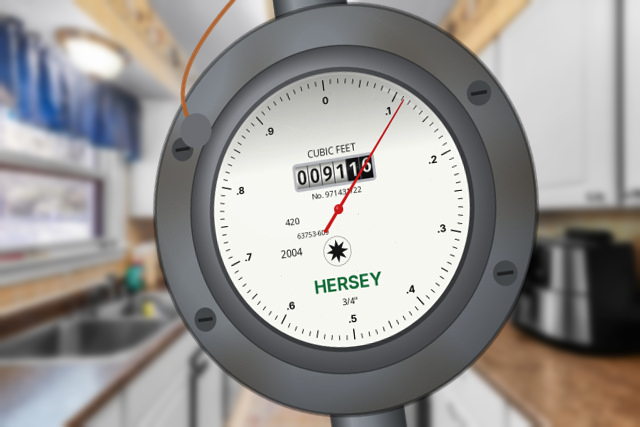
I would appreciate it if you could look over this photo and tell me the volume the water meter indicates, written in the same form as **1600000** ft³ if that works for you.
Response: **9116.11** ft³
